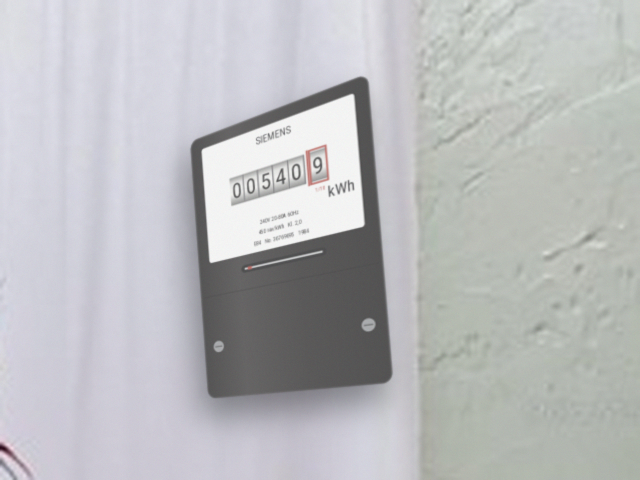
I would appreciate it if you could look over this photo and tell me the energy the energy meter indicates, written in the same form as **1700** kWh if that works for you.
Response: **540.9** kWh
